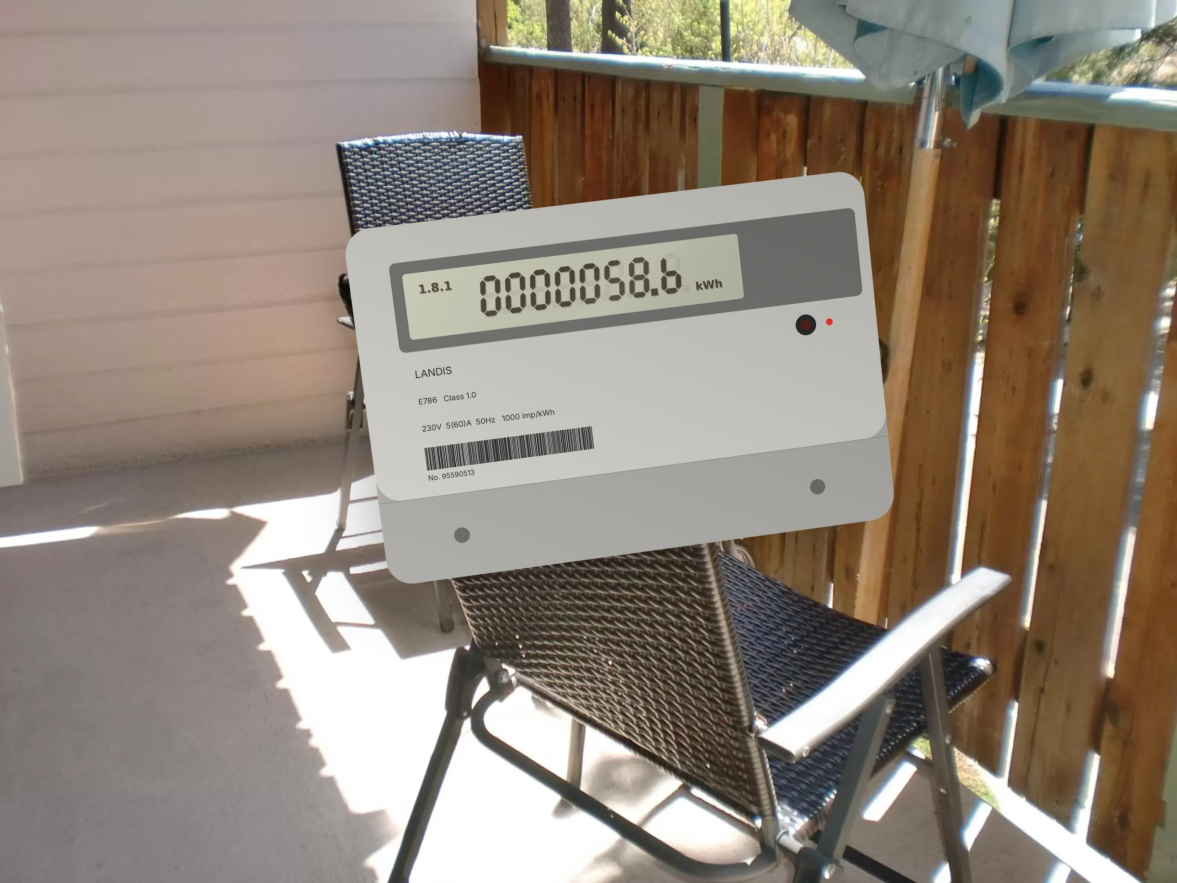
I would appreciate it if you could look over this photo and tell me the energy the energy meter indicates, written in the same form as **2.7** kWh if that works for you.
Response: **58.6** kWh
